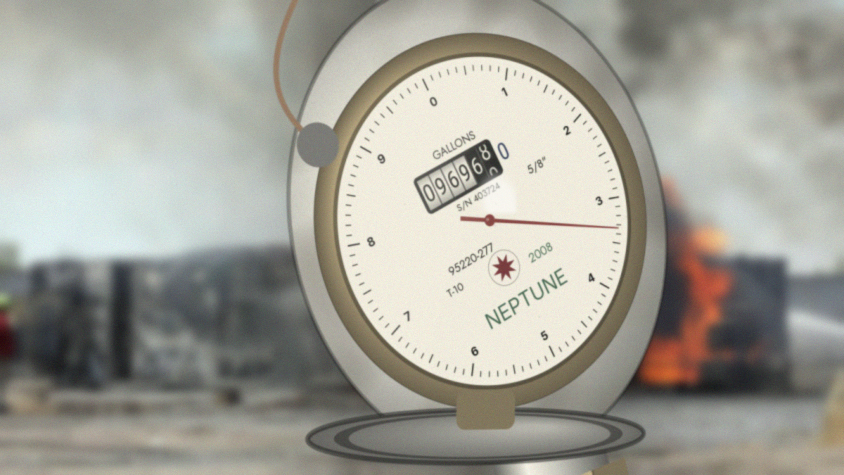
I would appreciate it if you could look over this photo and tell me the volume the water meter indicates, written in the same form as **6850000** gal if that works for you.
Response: **969683.3** gal
